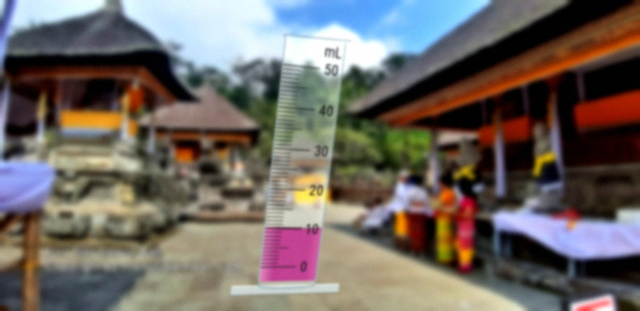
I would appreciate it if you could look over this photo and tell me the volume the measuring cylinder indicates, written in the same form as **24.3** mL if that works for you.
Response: **10** mL
